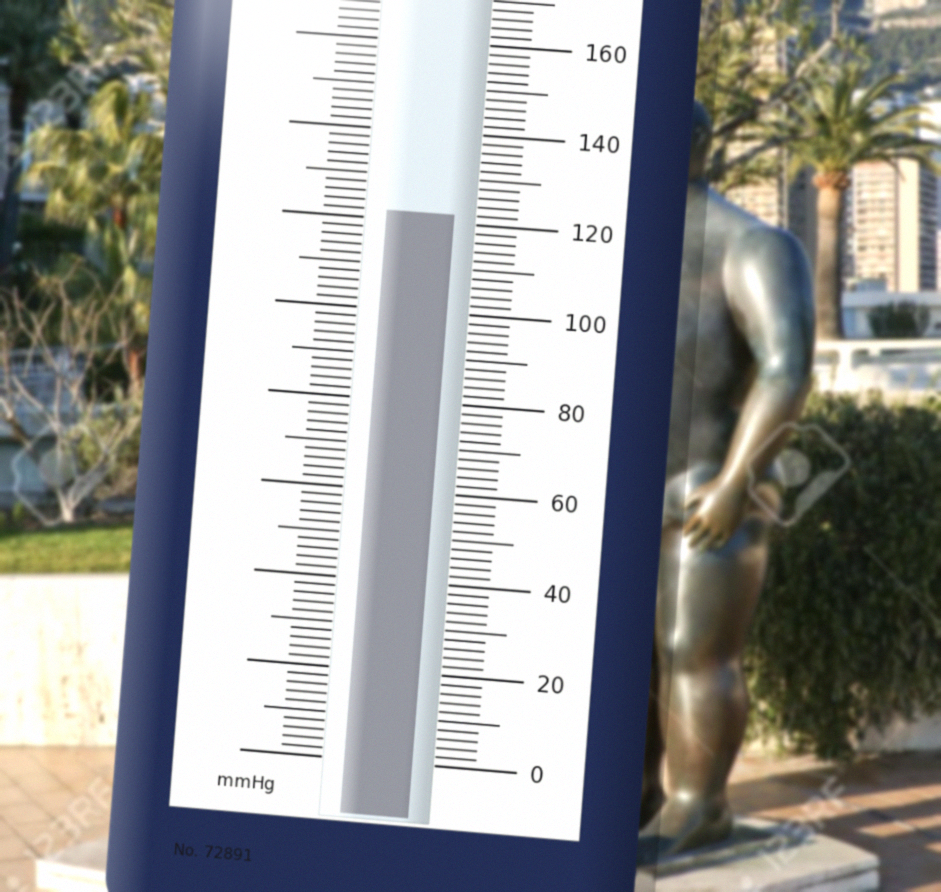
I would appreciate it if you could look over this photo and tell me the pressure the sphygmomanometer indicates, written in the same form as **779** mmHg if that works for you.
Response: **122** mmHg
